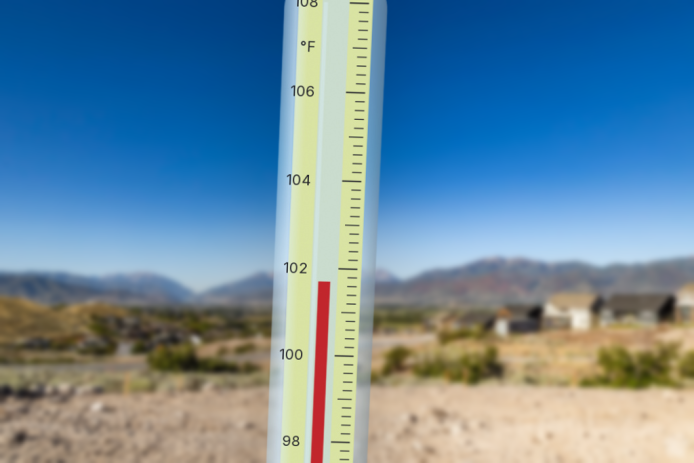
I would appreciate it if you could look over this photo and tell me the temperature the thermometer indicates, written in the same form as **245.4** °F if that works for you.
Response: **101.7** °F
